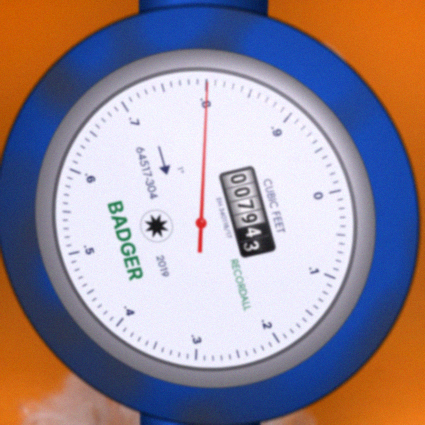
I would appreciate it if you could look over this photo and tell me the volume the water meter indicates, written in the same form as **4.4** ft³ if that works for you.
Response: **7942.80** ft³
